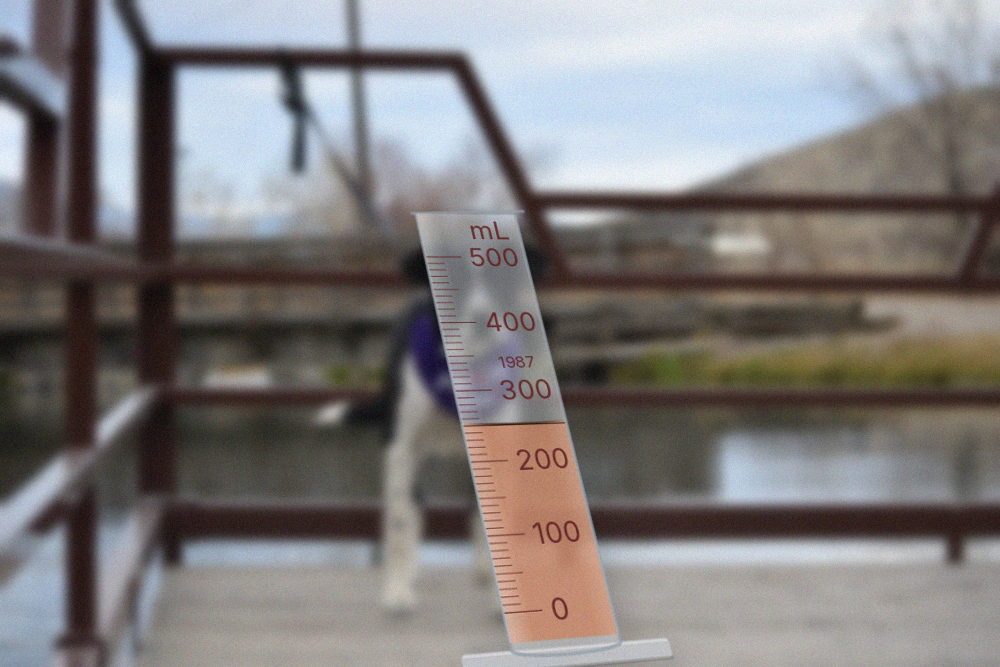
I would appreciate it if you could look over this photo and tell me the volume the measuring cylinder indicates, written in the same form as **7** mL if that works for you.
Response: **250** mL
